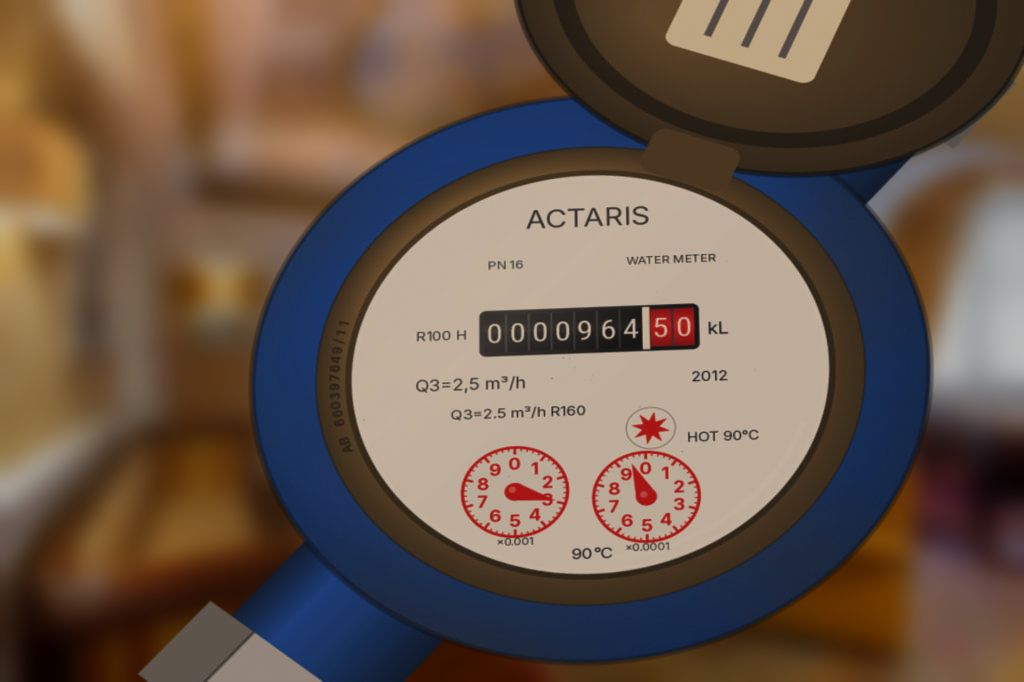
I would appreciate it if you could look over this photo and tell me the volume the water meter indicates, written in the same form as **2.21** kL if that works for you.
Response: **964.5029** kL
